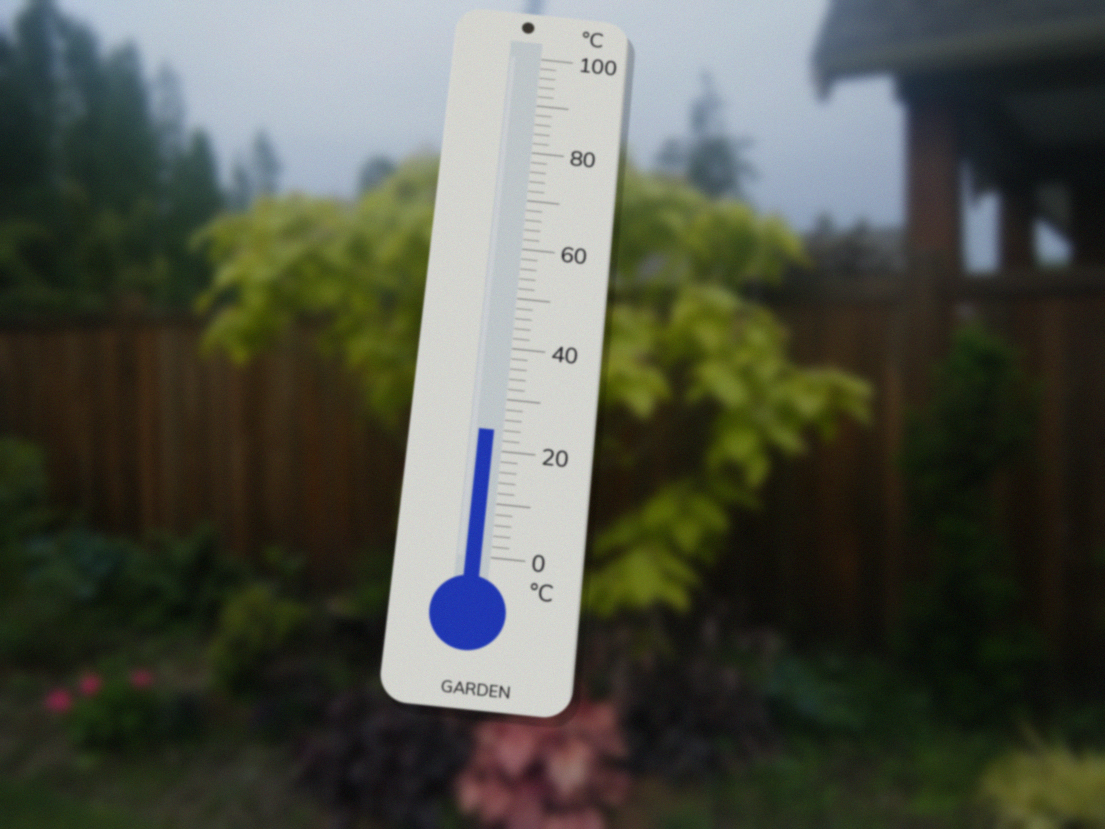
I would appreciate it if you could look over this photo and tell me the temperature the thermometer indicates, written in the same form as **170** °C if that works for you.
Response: **24** °C
